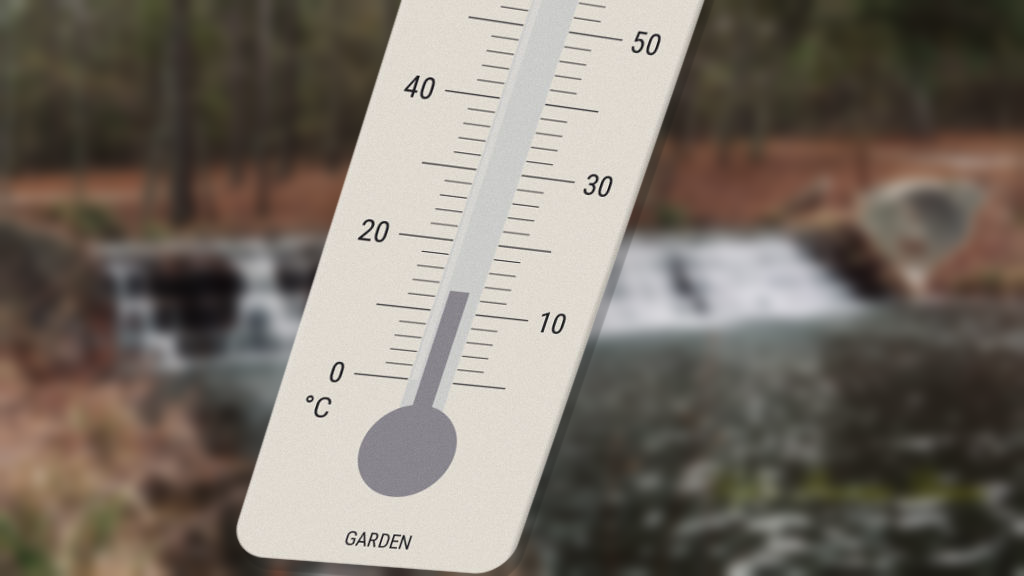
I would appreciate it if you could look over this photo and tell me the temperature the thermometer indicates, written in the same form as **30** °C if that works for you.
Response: **13** °C
